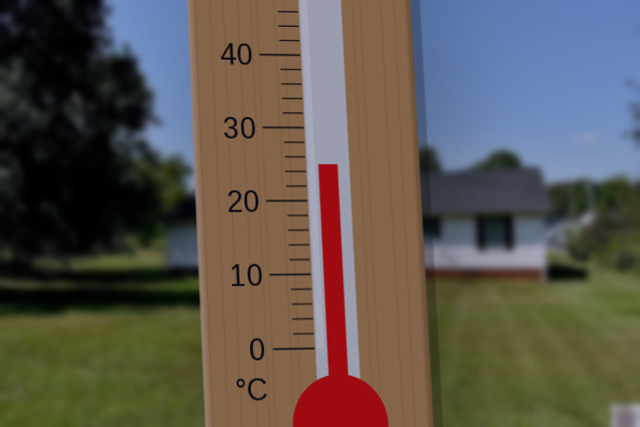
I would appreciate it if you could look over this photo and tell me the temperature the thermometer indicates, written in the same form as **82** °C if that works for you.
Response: **25** °C
